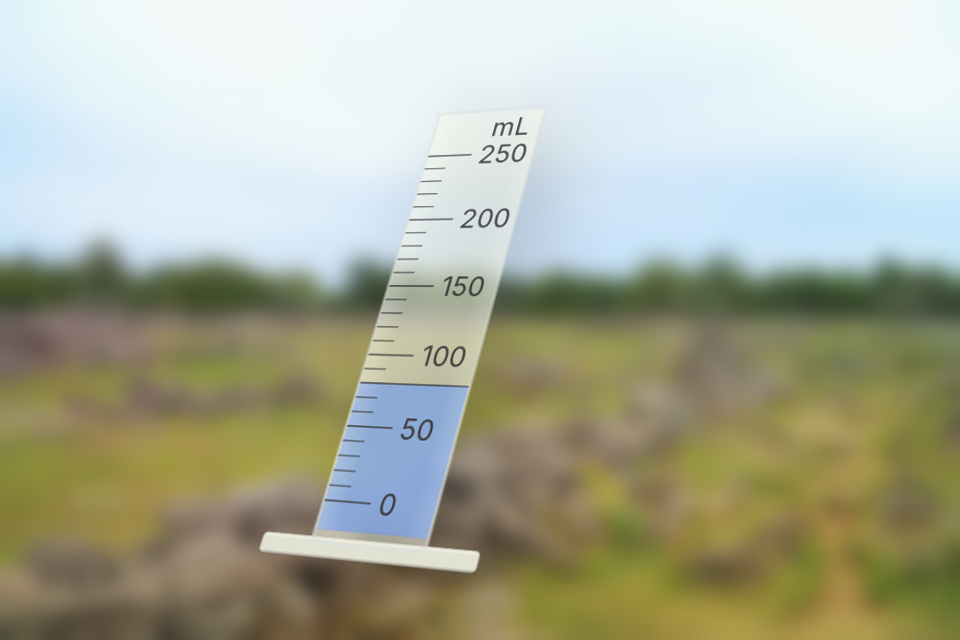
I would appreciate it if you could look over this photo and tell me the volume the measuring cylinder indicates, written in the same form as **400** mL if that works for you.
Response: **80** mL
